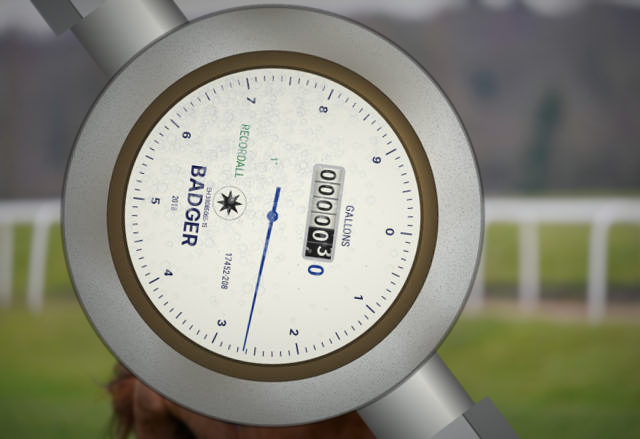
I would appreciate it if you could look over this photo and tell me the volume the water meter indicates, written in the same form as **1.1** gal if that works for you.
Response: **32.6** gal
